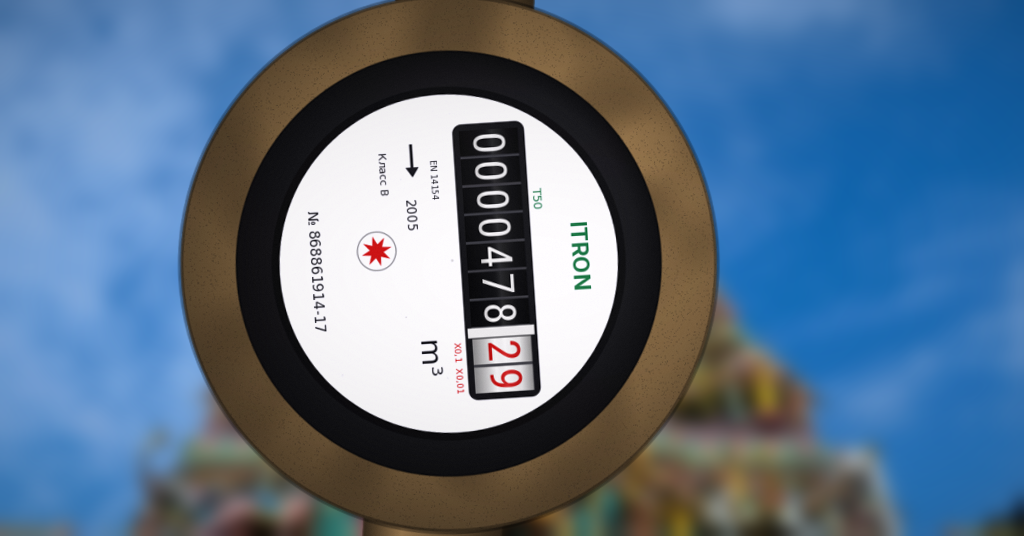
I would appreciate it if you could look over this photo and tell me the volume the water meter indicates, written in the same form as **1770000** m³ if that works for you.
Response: **478.29** m³
